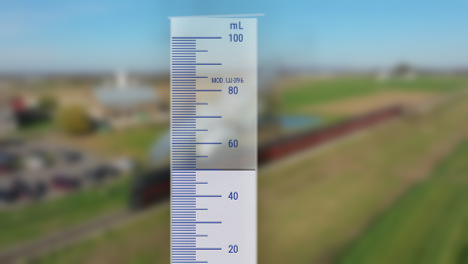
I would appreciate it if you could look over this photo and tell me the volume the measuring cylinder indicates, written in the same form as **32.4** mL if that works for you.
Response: **50** mL
